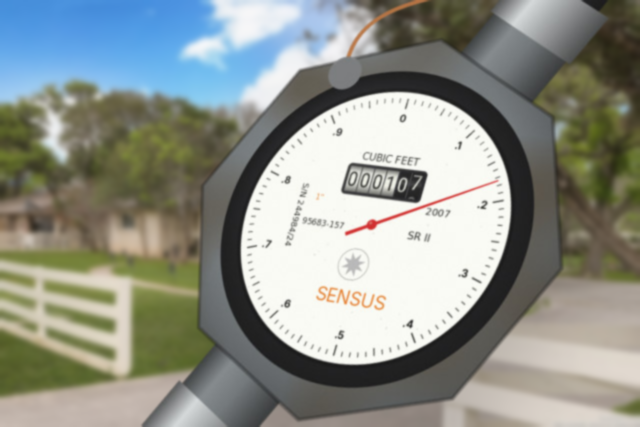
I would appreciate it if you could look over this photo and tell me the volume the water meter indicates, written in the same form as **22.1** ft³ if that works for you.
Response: **107.17** ft³
